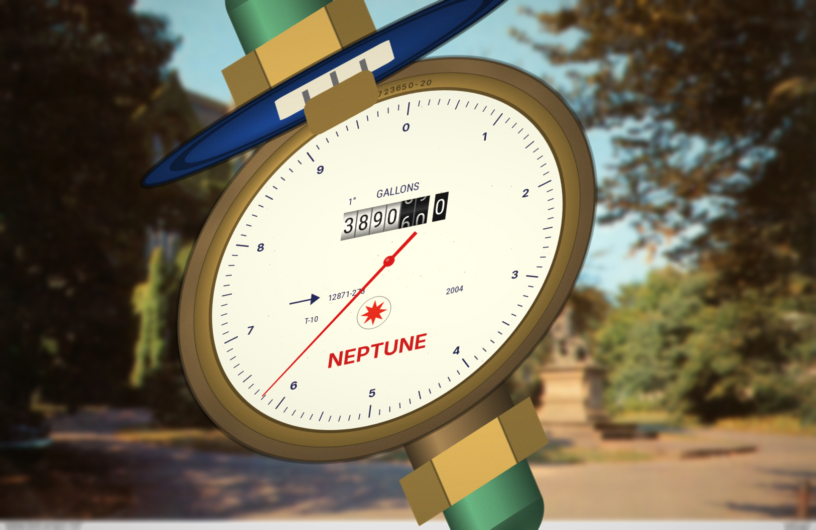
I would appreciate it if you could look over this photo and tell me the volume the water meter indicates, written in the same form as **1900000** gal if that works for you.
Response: **3890596.2** gal
